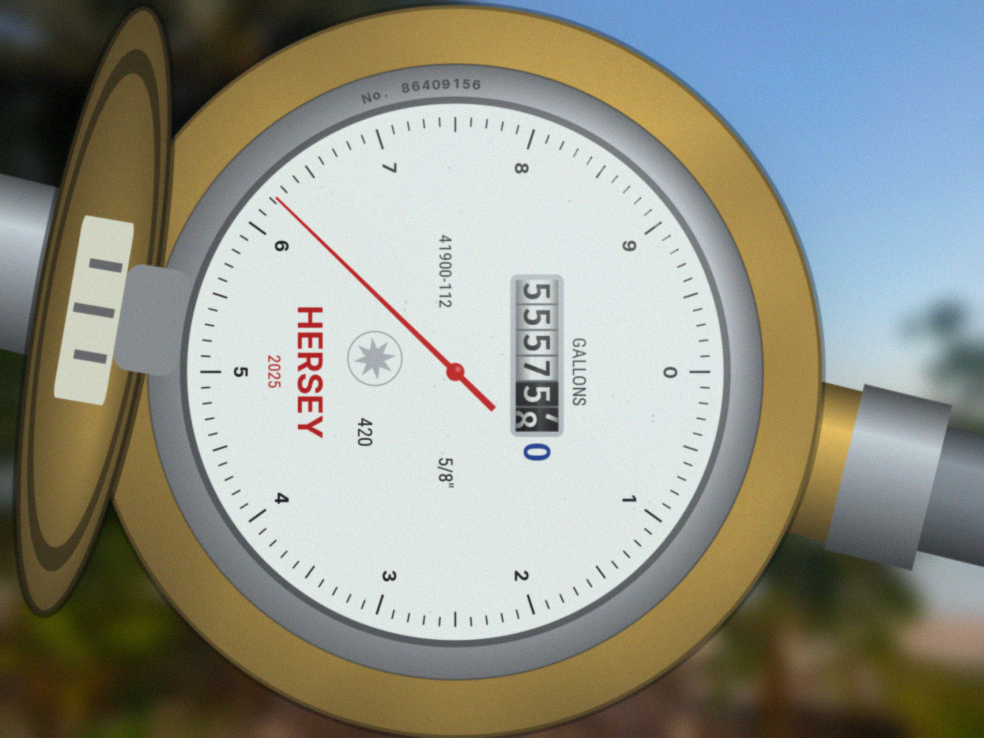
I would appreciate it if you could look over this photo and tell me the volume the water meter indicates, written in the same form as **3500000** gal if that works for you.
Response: **5557576.2** gal
